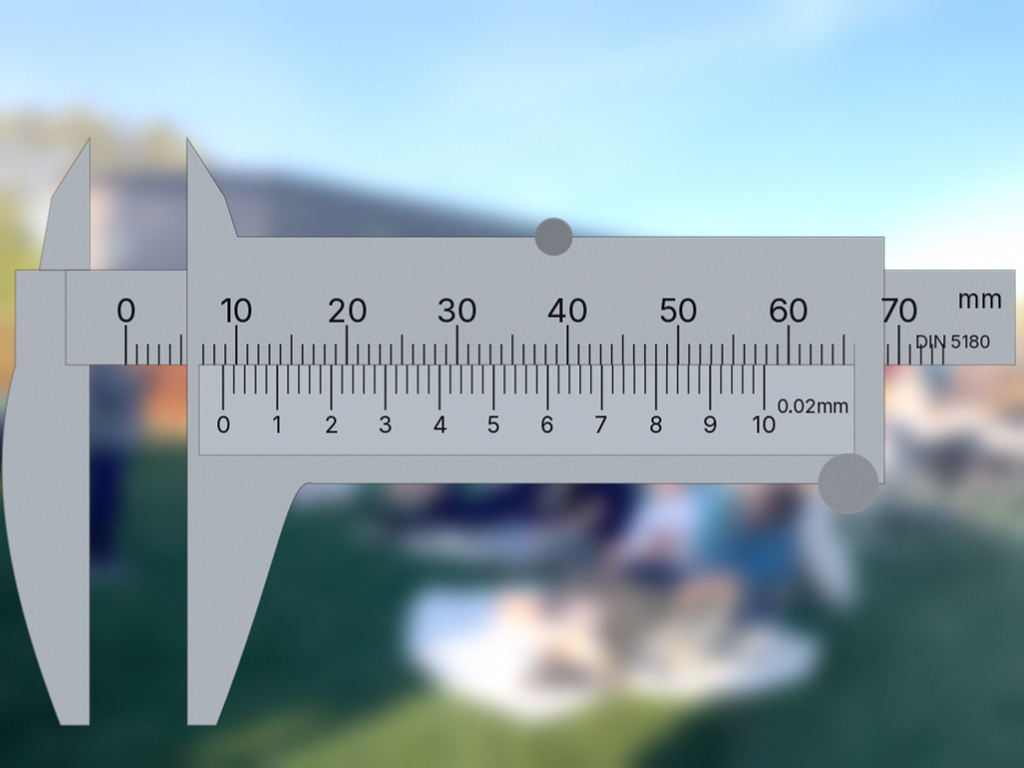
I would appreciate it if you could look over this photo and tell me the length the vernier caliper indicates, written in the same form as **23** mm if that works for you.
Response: **8.8** mm
